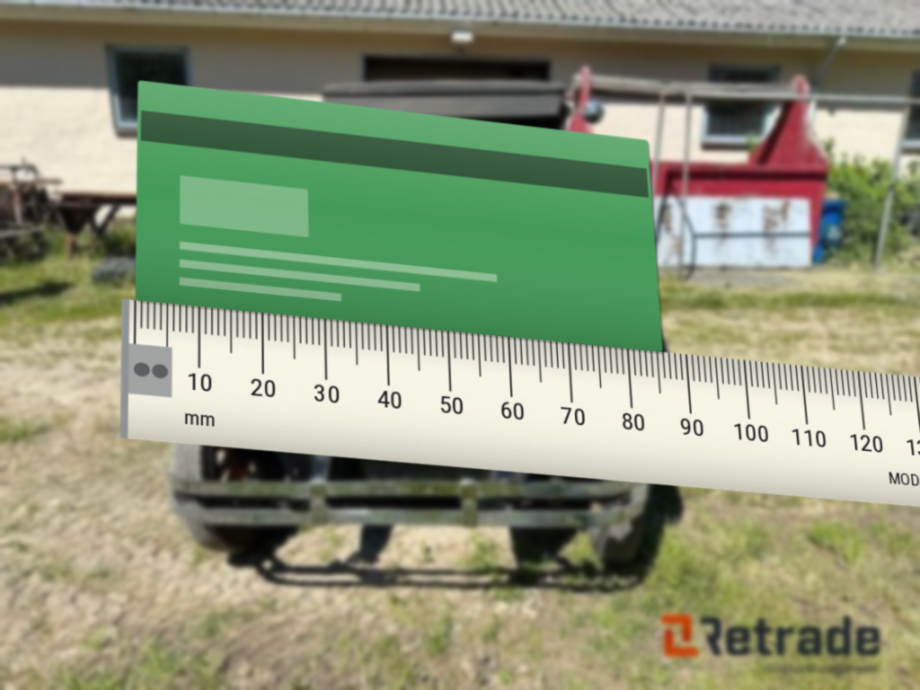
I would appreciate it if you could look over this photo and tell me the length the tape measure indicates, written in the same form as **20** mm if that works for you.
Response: **86** mm
